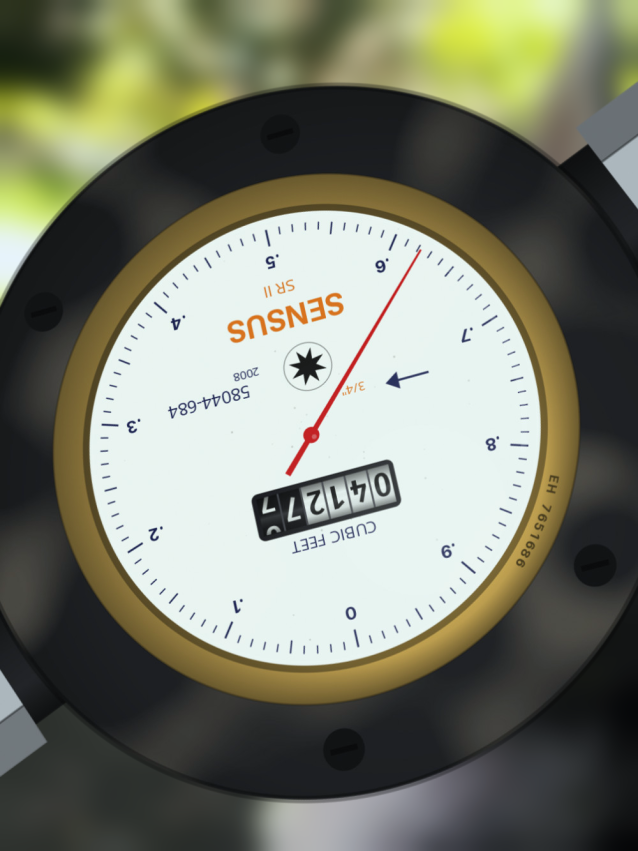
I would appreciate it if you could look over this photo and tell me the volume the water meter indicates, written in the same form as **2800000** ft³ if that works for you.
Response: **41276.62** ft³
